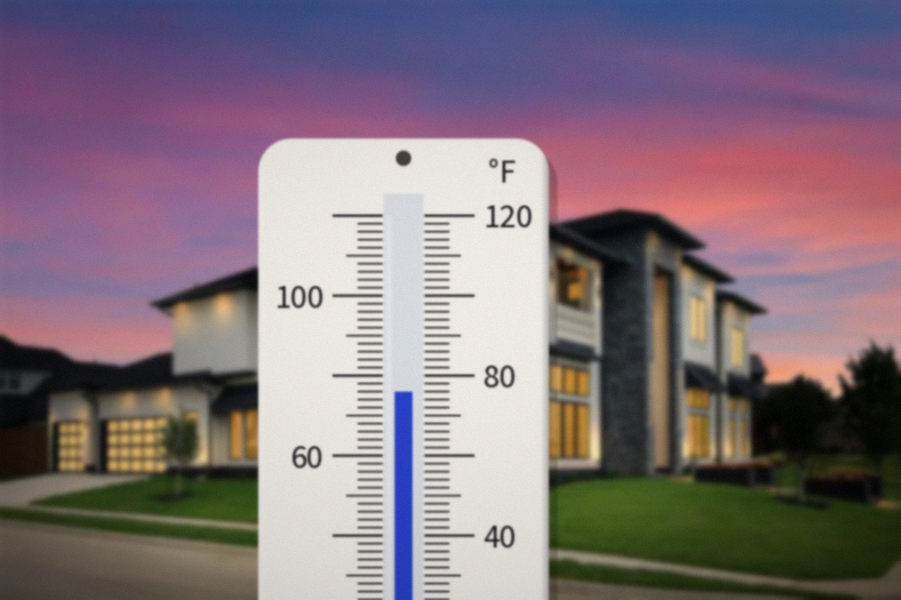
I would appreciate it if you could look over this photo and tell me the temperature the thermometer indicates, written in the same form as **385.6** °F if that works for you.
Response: **76** °F
